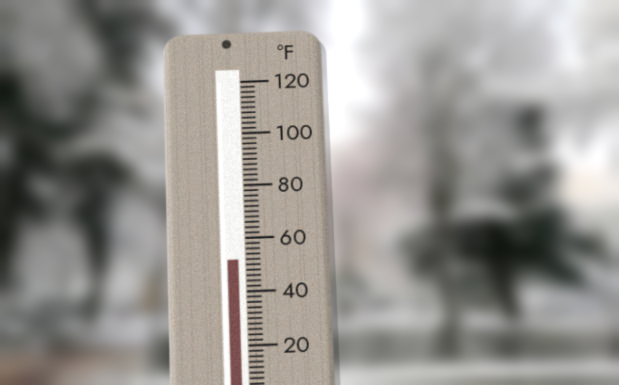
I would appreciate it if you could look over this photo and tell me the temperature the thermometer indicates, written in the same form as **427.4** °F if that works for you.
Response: **52** °F
